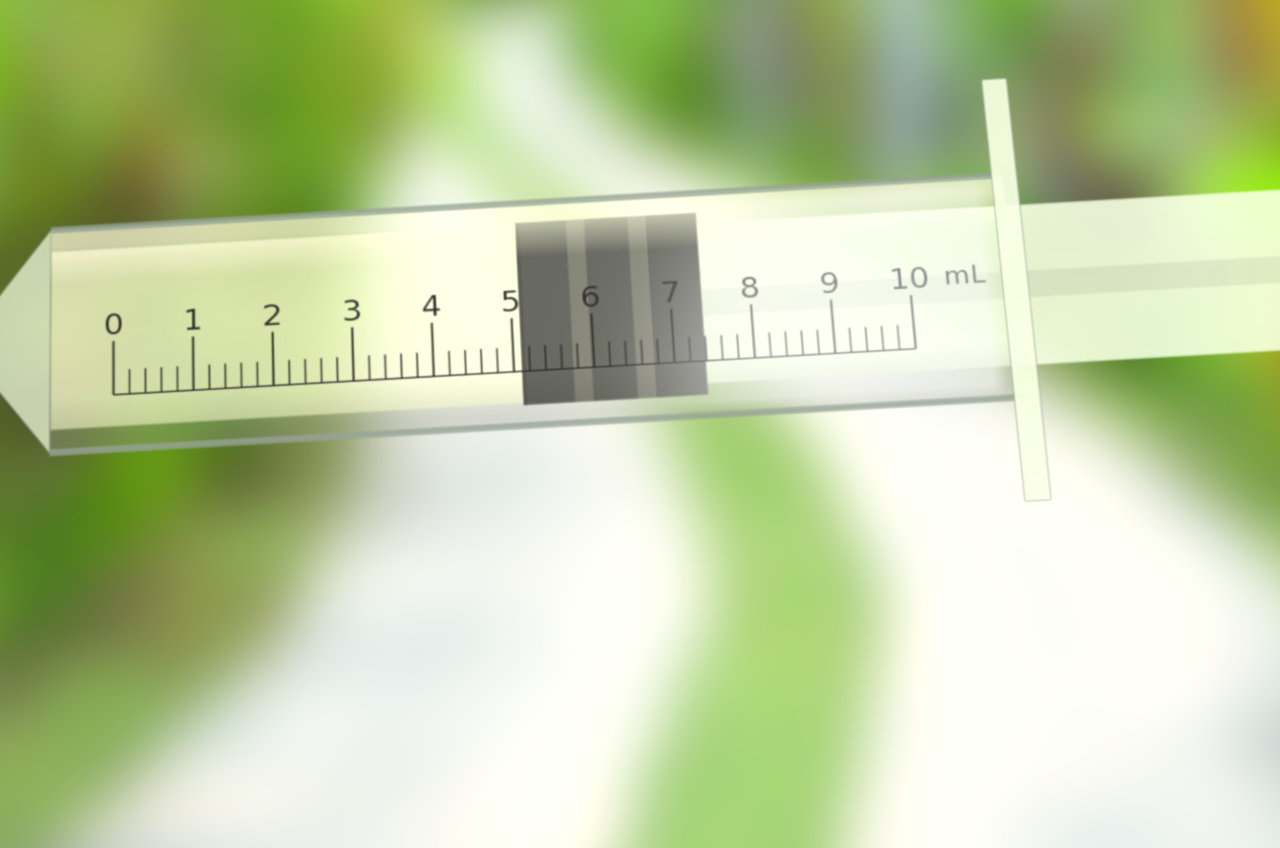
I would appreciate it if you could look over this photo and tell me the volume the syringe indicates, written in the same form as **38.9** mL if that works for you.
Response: **5.1** mL
